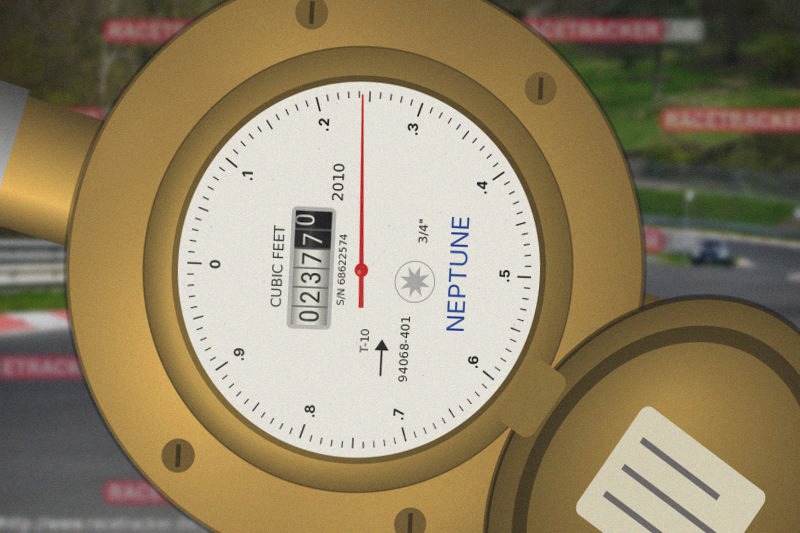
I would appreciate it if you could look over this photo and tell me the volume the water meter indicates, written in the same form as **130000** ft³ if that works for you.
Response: **23770.24** ft³
